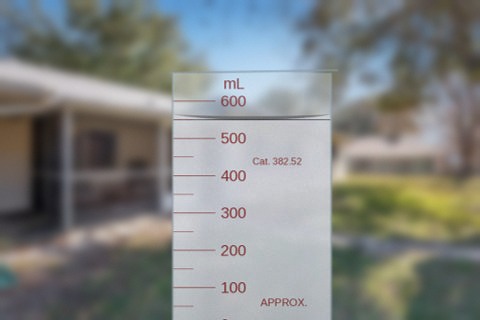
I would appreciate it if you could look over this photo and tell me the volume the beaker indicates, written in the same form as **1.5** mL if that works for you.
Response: **550** mL
